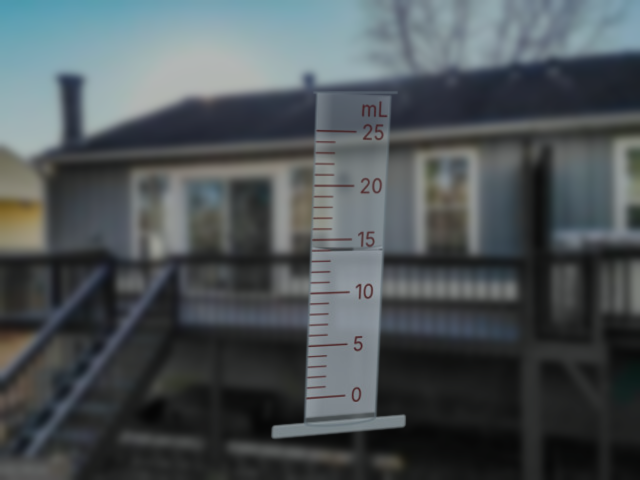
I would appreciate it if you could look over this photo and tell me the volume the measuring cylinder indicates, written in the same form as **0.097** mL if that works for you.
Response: **14** mL
